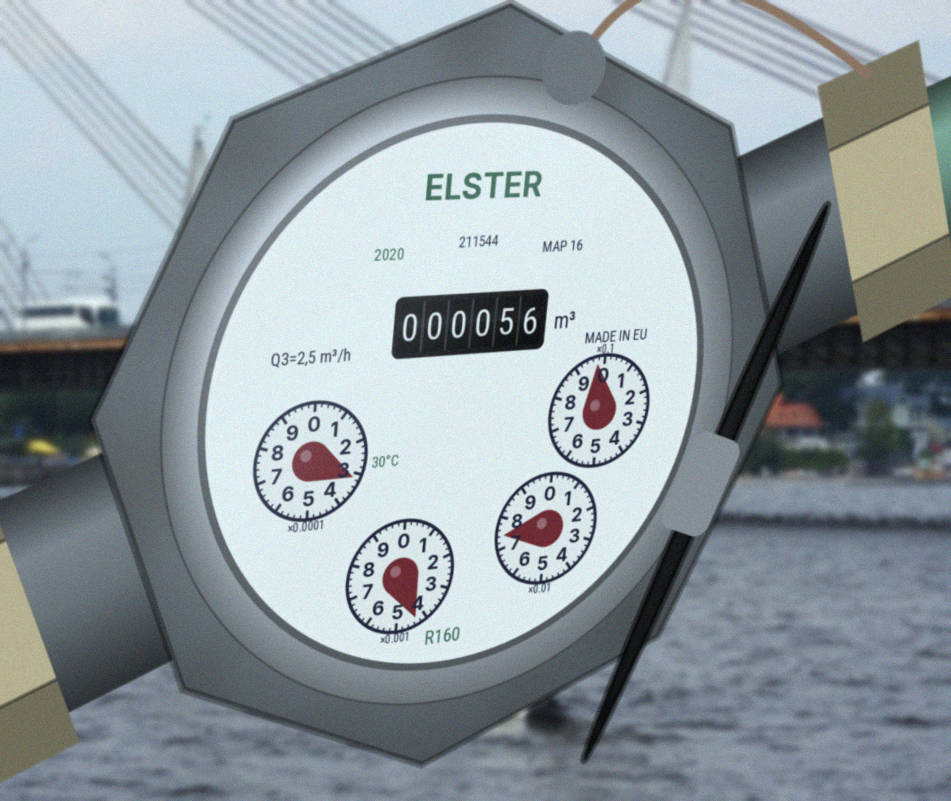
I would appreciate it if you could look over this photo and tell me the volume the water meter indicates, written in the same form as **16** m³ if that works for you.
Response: **55.9743** m³
